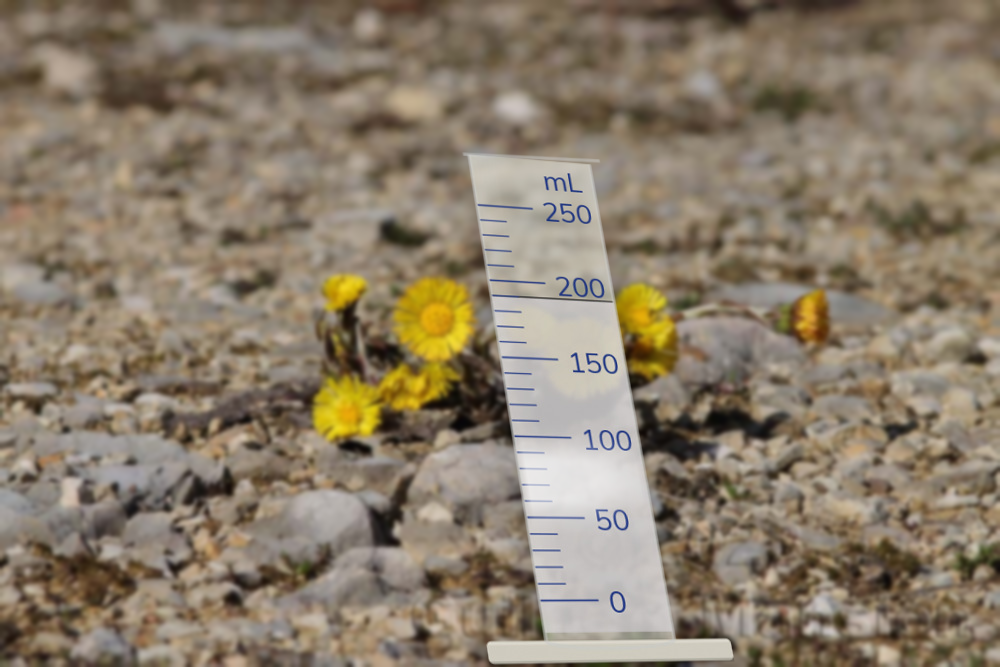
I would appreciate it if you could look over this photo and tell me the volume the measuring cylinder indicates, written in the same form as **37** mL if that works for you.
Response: **190** mL
